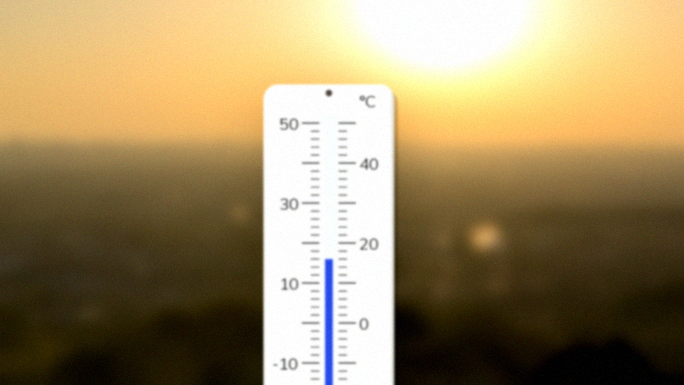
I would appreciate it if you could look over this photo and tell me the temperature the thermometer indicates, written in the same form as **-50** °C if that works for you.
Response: **16** °C
